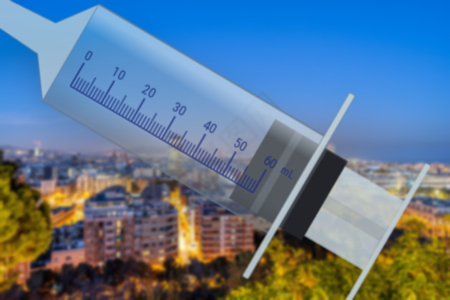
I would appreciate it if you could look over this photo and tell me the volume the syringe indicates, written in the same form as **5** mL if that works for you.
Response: **55** mL
